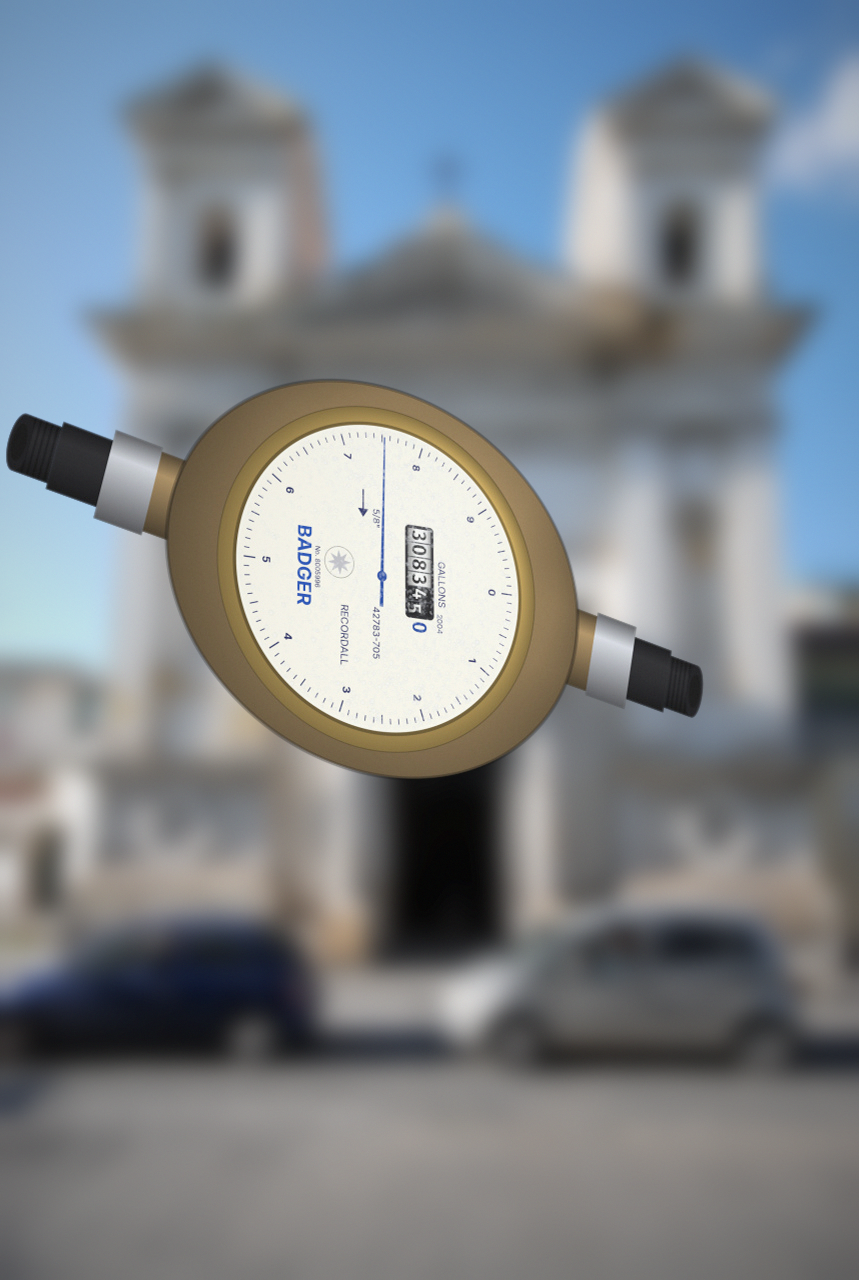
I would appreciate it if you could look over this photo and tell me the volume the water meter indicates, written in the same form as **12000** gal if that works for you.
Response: **3083447.5** gal
